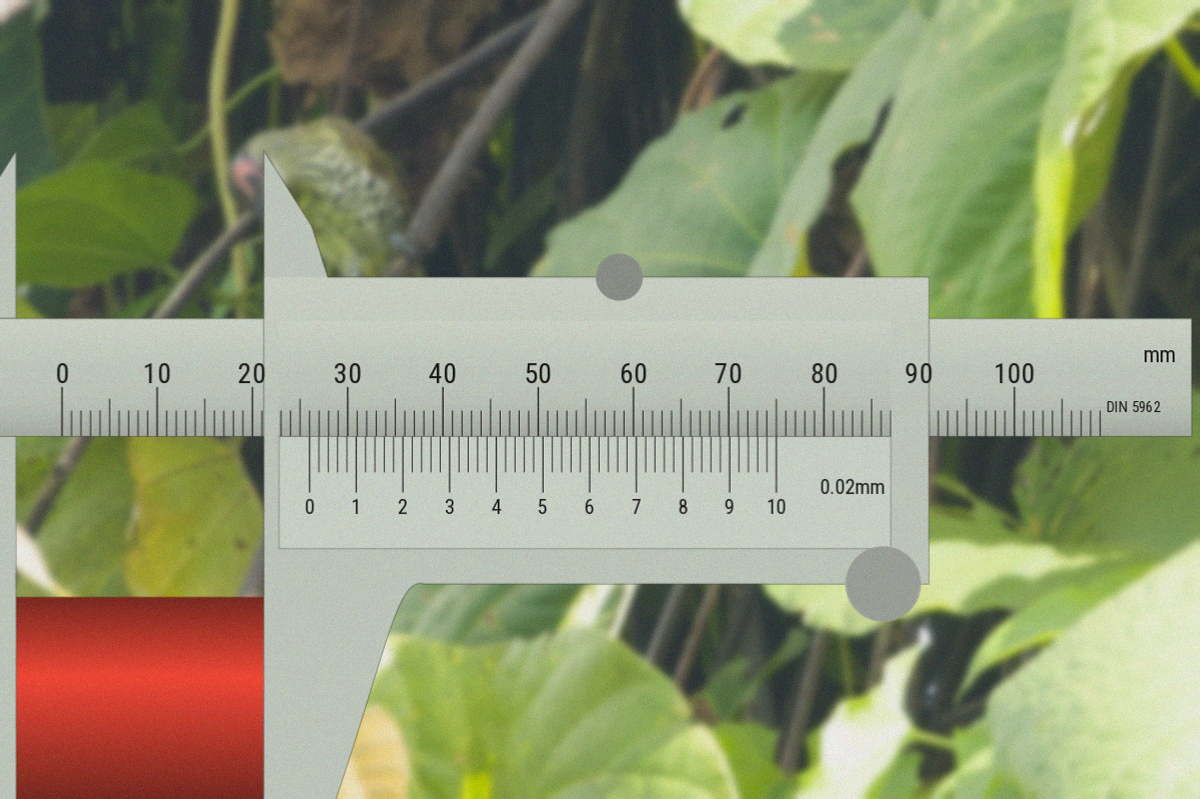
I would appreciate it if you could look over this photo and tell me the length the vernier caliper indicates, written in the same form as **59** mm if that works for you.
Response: **26.0** mm
